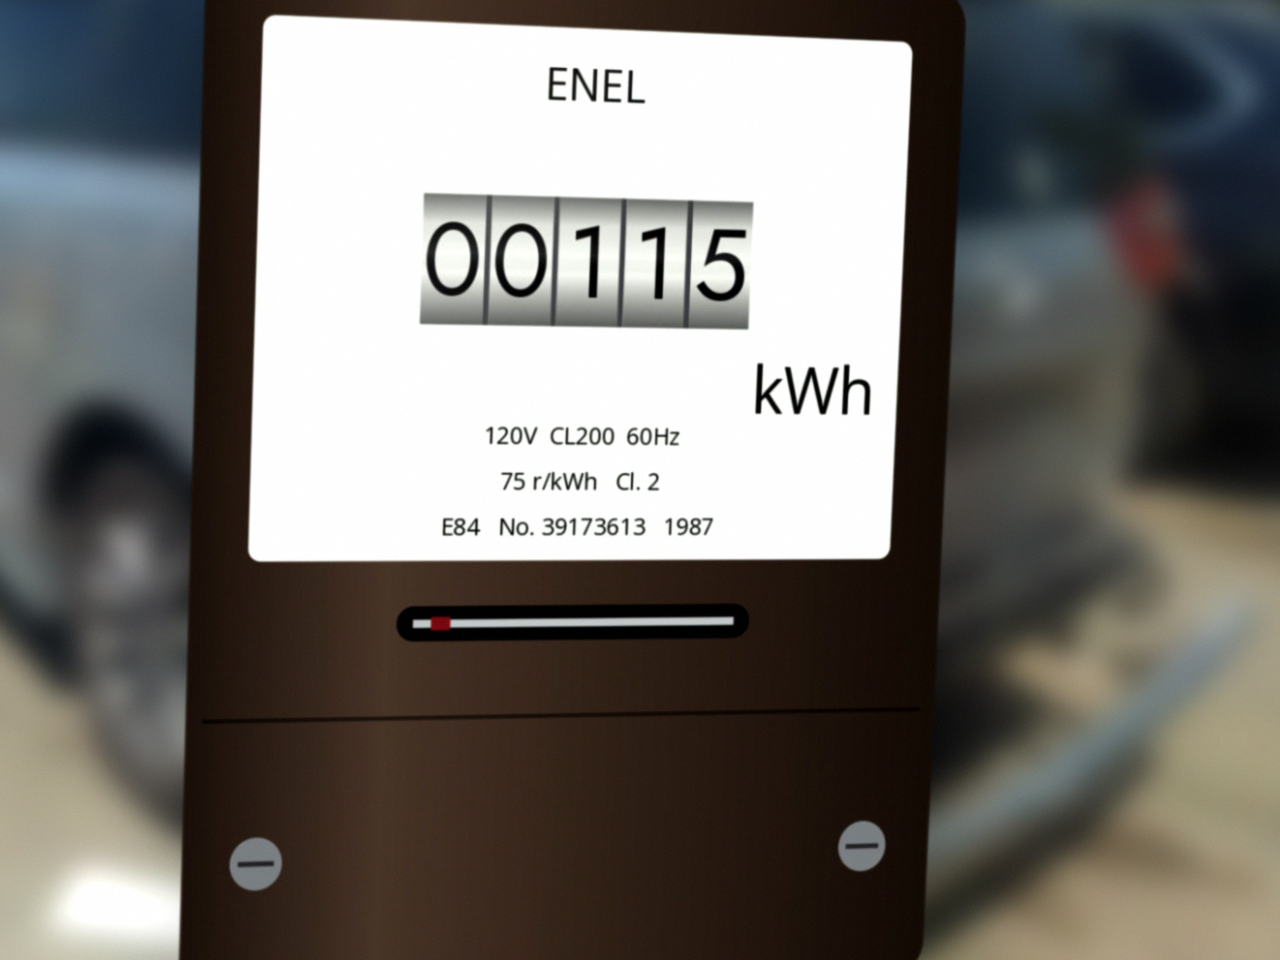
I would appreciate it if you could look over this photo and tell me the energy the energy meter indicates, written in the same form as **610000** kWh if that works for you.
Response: **115** kWh
